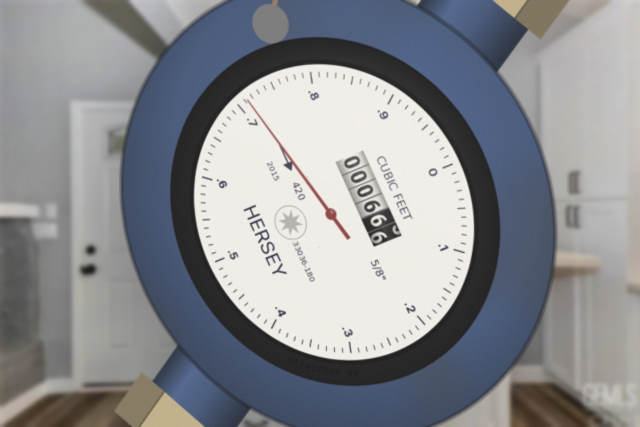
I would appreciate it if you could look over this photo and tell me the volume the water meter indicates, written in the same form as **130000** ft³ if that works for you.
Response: **665.71** ft³
